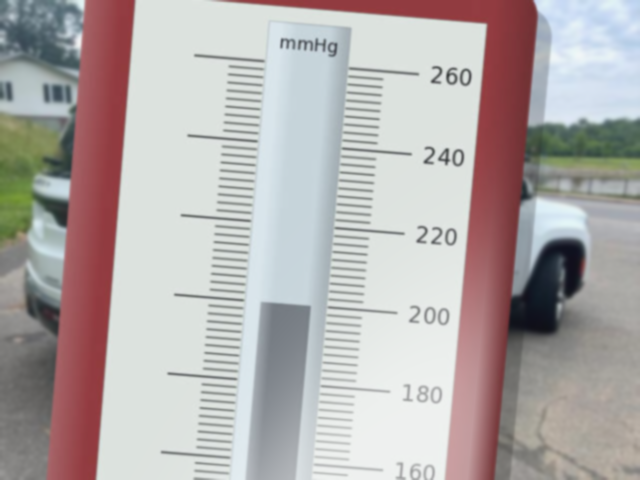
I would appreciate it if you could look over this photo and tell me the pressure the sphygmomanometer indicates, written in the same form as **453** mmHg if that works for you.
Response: **200** mmHg
